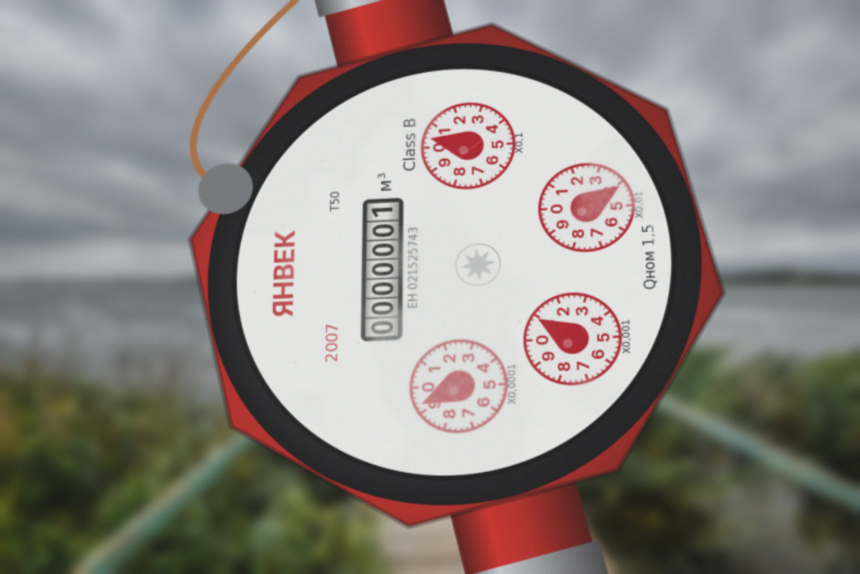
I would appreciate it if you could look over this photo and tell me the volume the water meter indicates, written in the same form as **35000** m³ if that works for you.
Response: **1.0409** m³
